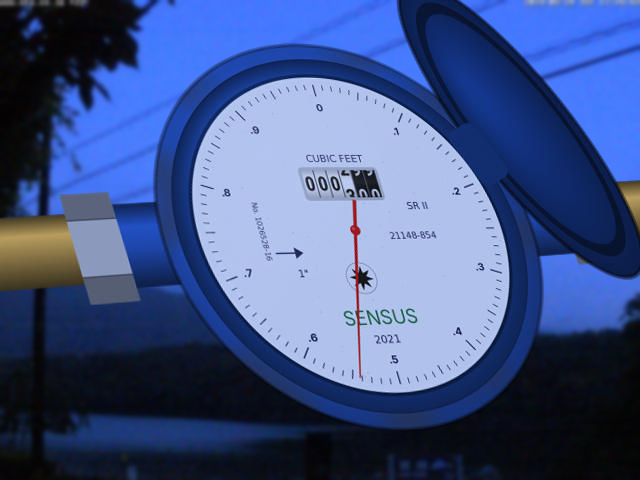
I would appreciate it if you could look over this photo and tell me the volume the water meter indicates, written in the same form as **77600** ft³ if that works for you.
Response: **299.54** ft³
